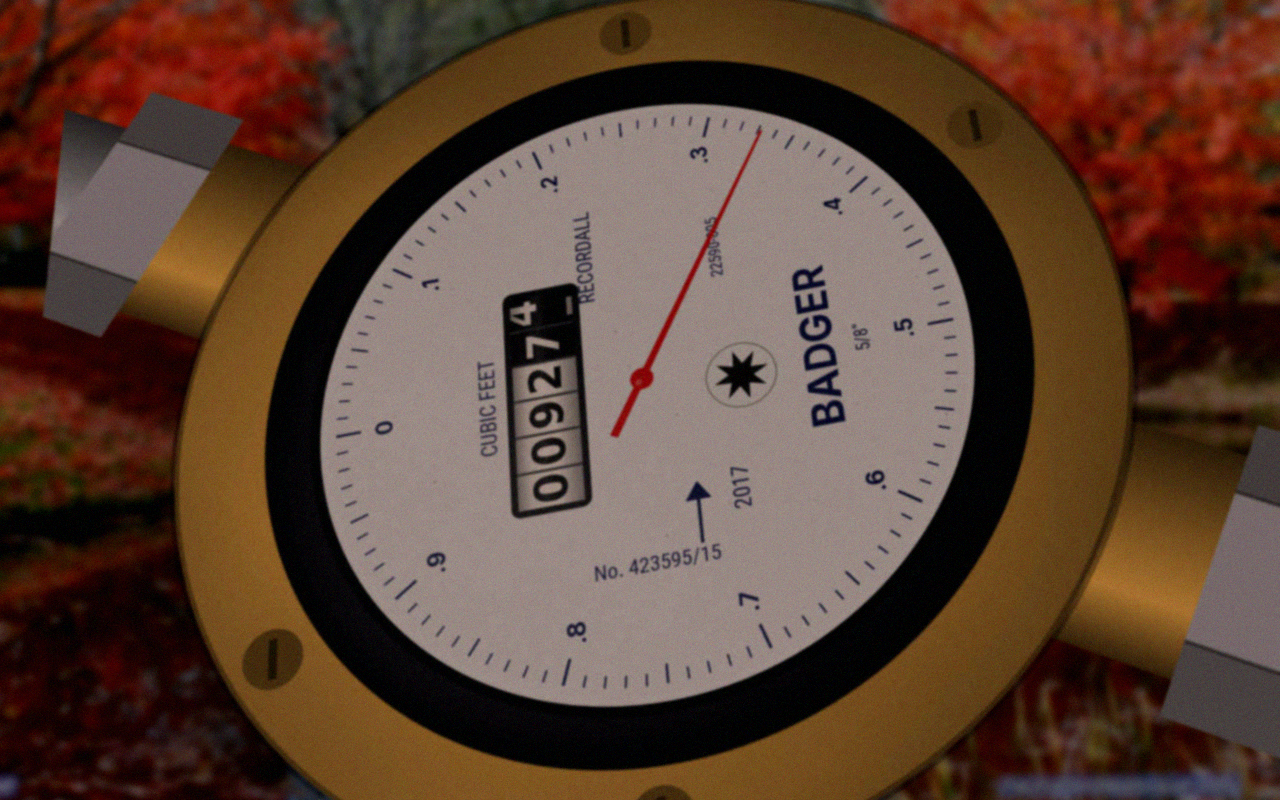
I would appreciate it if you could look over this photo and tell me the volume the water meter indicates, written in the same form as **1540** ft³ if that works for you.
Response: **9274.33** ft³
